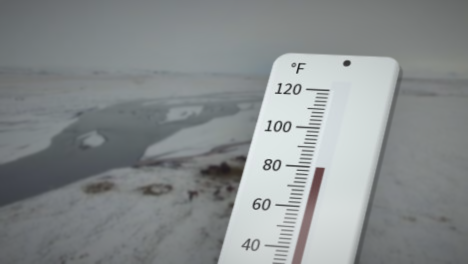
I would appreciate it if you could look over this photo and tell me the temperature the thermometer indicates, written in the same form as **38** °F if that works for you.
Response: **80** °F
